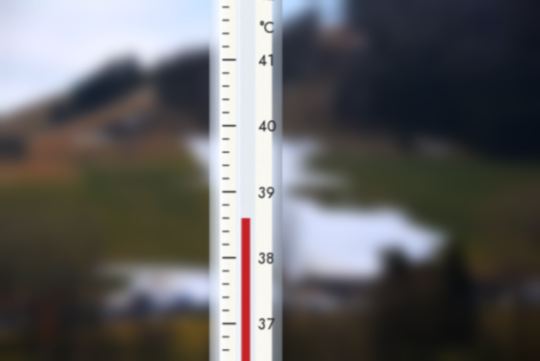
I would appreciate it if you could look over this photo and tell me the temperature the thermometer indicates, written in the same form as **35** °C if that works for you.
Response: **38.6** °C
